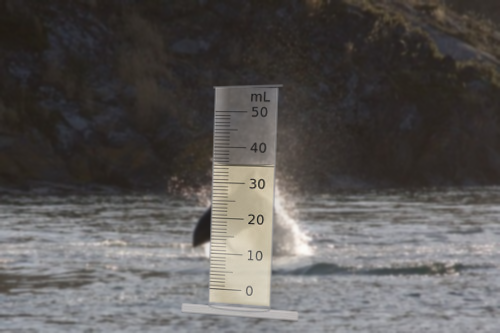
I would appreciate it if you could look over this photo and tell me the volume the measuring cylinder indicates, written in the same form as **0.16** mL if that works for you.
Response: **35** mL
